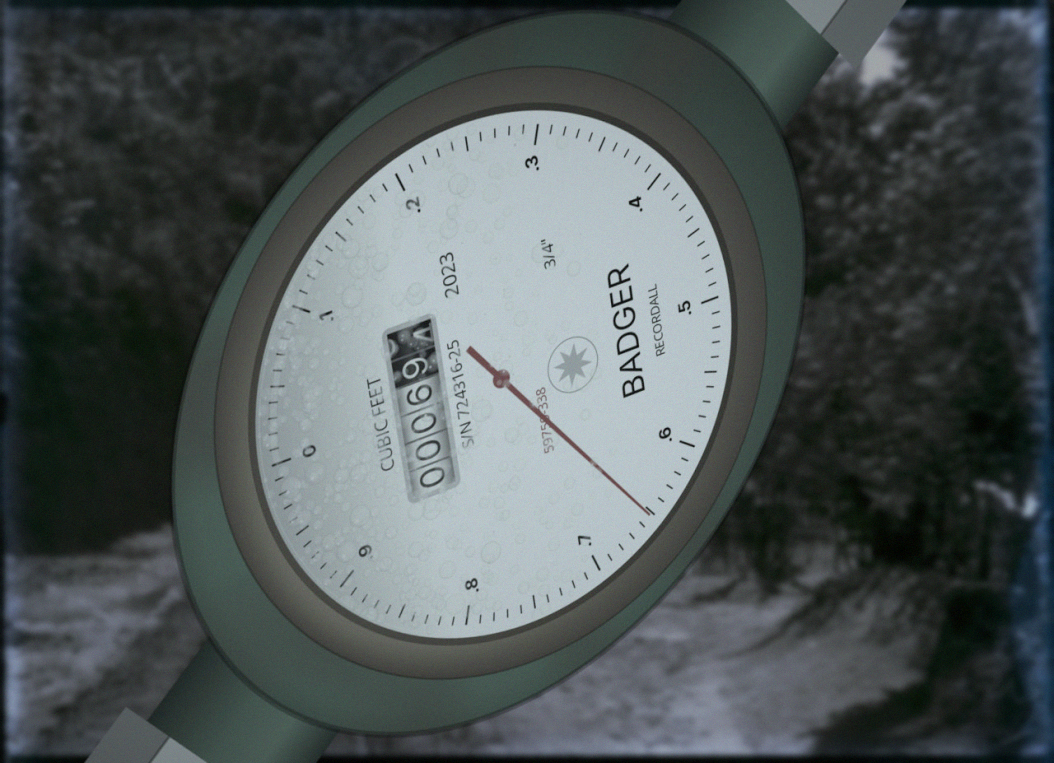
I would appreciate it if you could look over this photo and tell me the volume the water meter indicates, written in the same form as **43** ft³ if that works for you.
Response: **693.65** ft³
